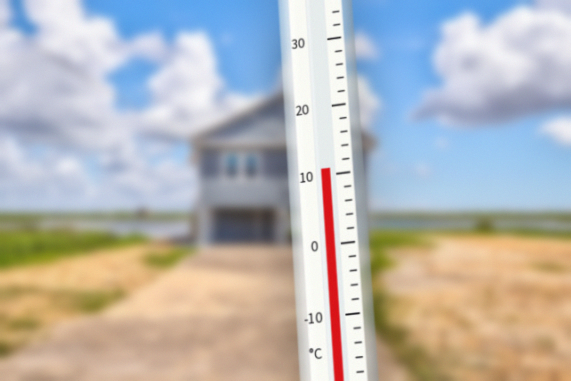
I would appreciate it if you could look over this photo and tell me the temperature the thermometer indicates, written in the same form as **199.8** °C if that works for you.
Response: **11** °C
